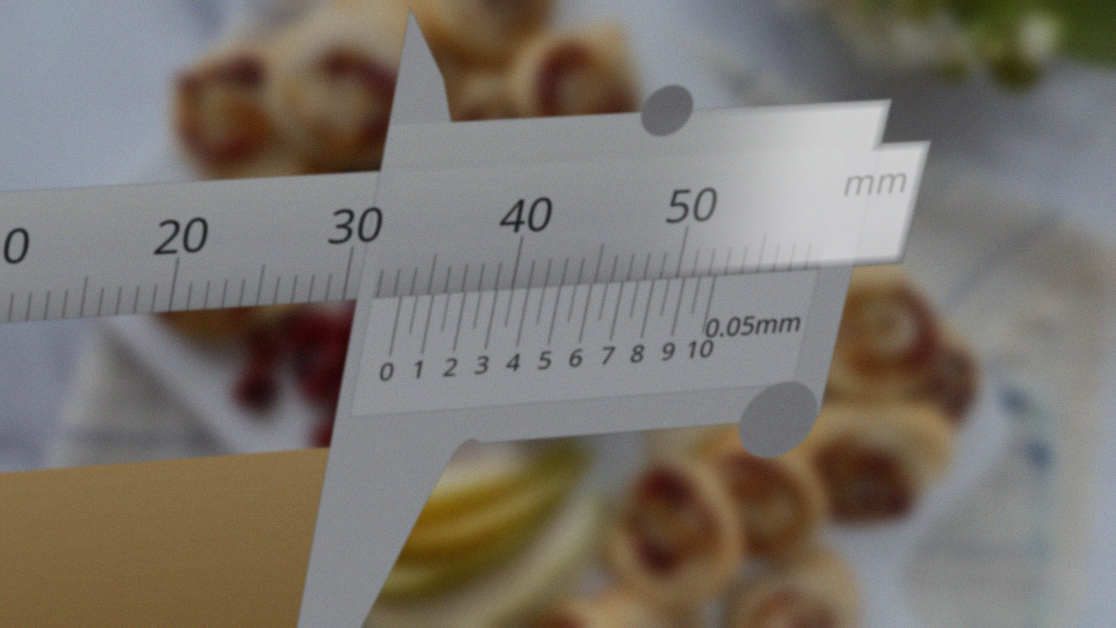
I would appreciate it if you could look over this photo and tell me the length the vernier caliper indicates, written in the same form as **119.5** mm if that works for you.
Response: **33.4** mm
